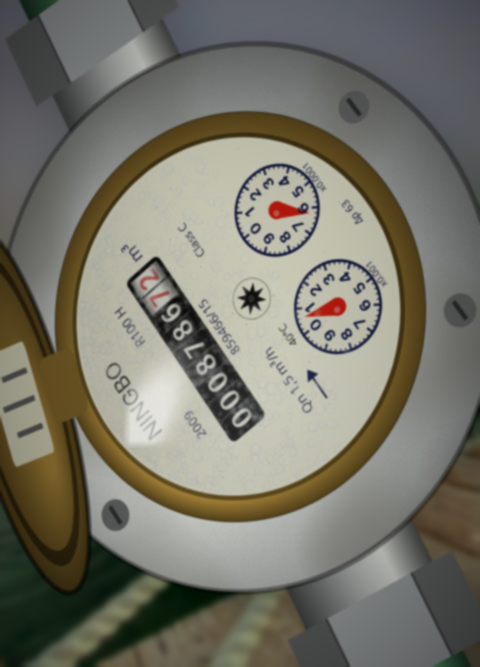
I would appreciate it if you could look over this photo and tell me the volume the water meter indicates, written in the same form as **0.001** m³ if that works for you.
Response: **8786.7206** m³
